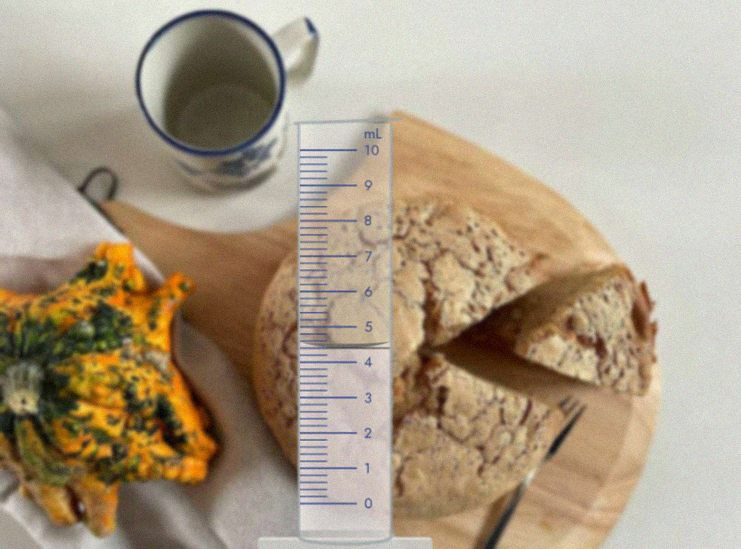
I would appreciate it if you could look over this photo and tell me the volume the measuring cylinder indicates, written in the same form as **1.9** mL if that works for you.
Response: **4.4** mL
